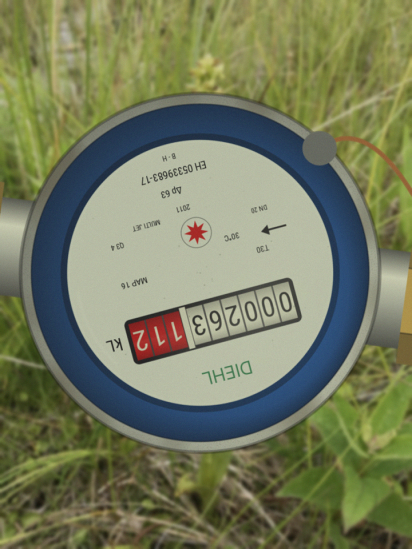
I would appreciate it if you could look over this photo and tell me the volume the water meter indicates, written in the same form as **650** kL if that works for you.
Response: **263.112** kL
